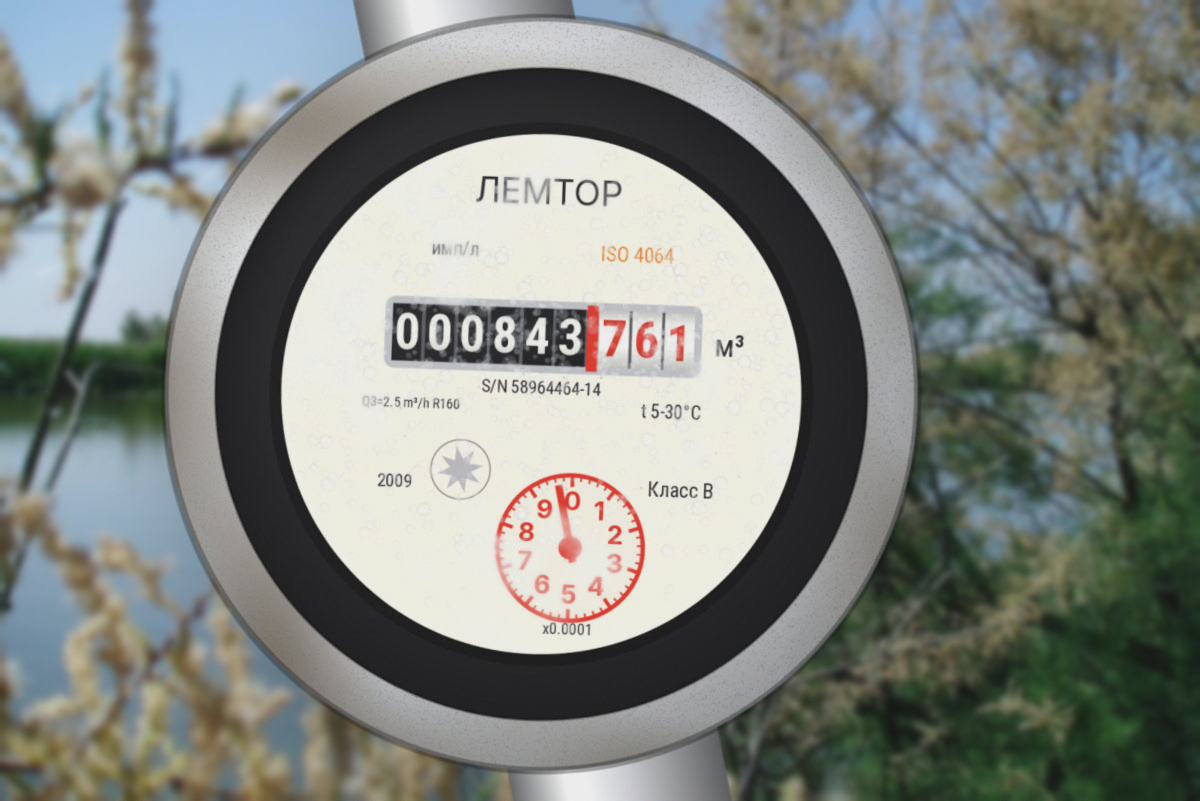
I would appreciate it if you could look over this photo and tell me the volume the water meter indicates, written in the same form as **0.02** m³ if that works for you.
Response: **843.7609** m³
